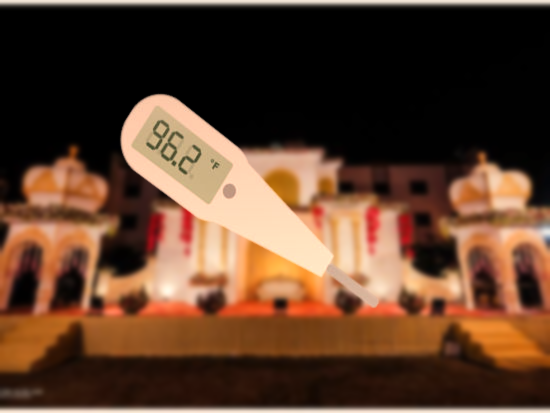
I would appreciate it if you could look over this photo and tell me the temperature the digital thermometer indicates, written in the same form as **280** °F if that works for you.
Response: **96.2** °F
